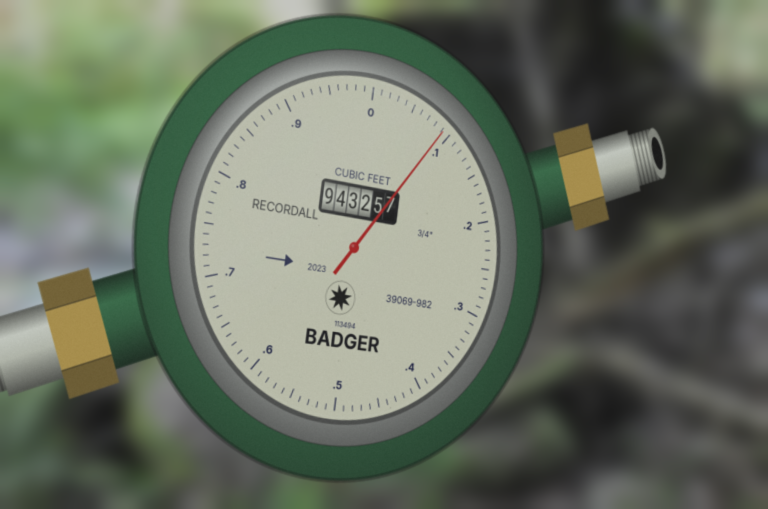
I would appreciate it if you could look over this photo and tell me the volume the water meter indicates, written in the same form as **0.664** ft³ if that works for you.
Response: **943257.09** ft³
